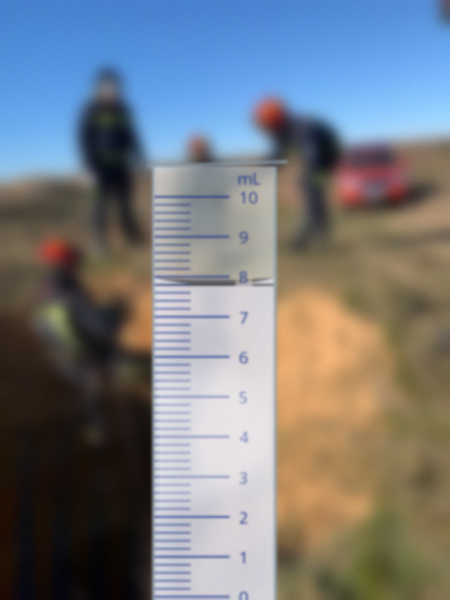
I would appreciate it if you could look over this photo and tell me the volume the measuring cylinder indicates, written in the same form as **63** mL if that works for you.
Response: **7.8** mL
